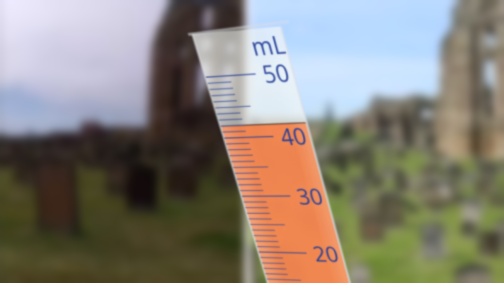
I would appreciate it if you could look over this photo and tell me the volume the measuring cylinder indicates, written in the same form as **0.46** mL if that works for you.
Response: **42** mL
